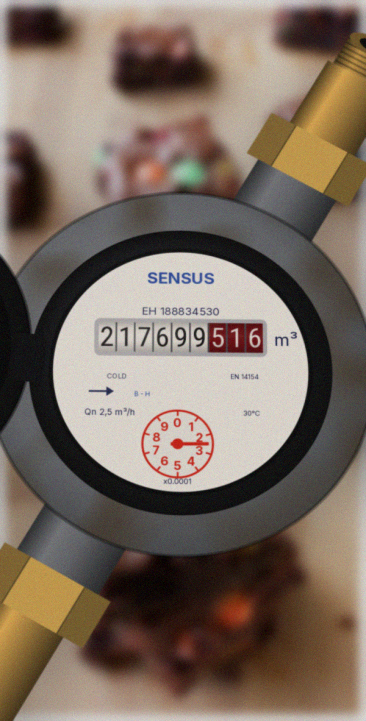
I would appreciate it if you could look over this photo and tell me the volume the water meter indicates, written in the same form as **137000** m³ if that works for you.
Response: **217699.5162** m³
